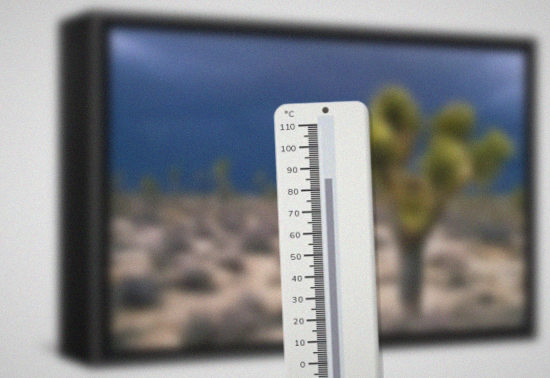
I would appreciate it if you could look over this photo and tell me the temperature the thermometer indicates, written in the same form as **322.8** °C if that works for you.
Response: **85** °C
